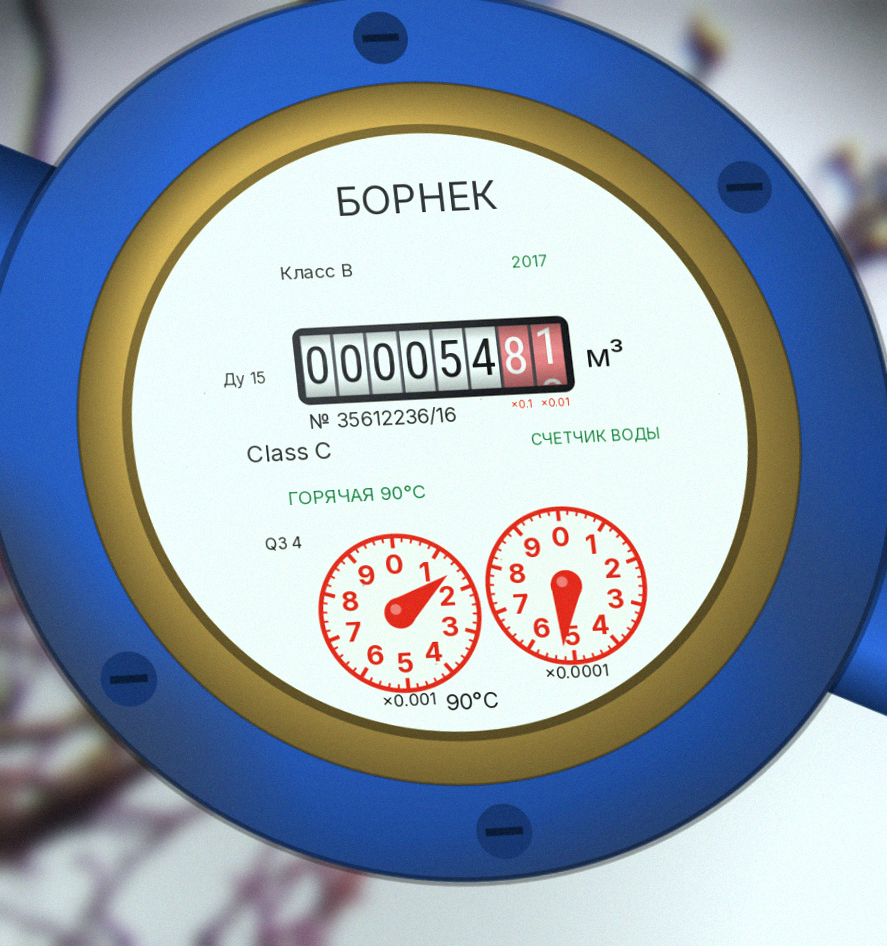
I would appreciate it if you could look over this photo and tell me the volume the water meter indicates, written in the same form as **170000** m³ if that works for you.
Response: **54.8115** m³
